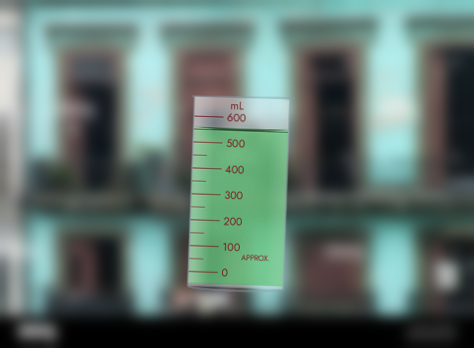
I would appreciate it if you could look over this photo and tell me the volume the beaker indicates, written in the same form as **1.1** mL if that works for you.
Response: **550** mL
